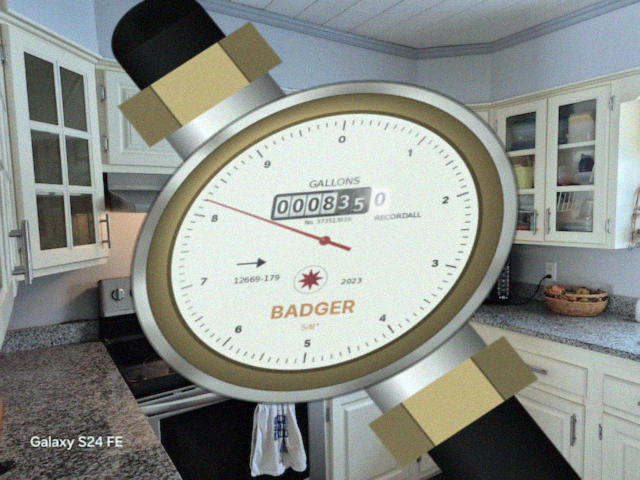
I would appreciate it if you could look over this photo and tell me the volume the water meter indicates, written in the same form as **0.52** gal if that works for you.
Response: **8348.2** gal
